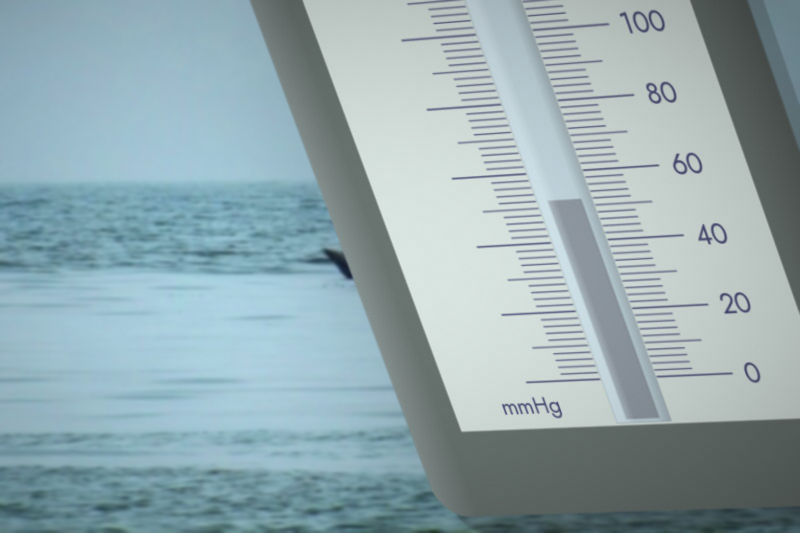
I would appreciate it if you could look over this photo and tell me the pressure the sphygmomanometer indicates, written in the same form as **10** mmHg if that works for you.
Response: **52** mmHg
